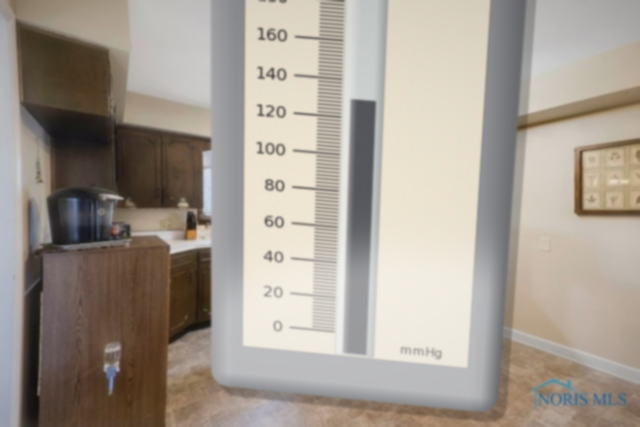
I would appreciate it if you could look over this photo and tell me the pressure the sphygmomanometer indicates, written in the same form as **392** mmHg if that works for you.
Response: **130** mmHg
